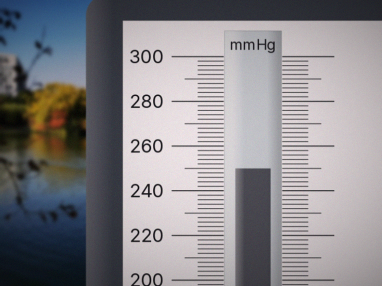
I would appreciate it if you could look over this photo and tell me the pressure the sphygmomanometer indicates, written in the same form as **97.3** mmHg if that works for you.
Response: **250** mmHg
